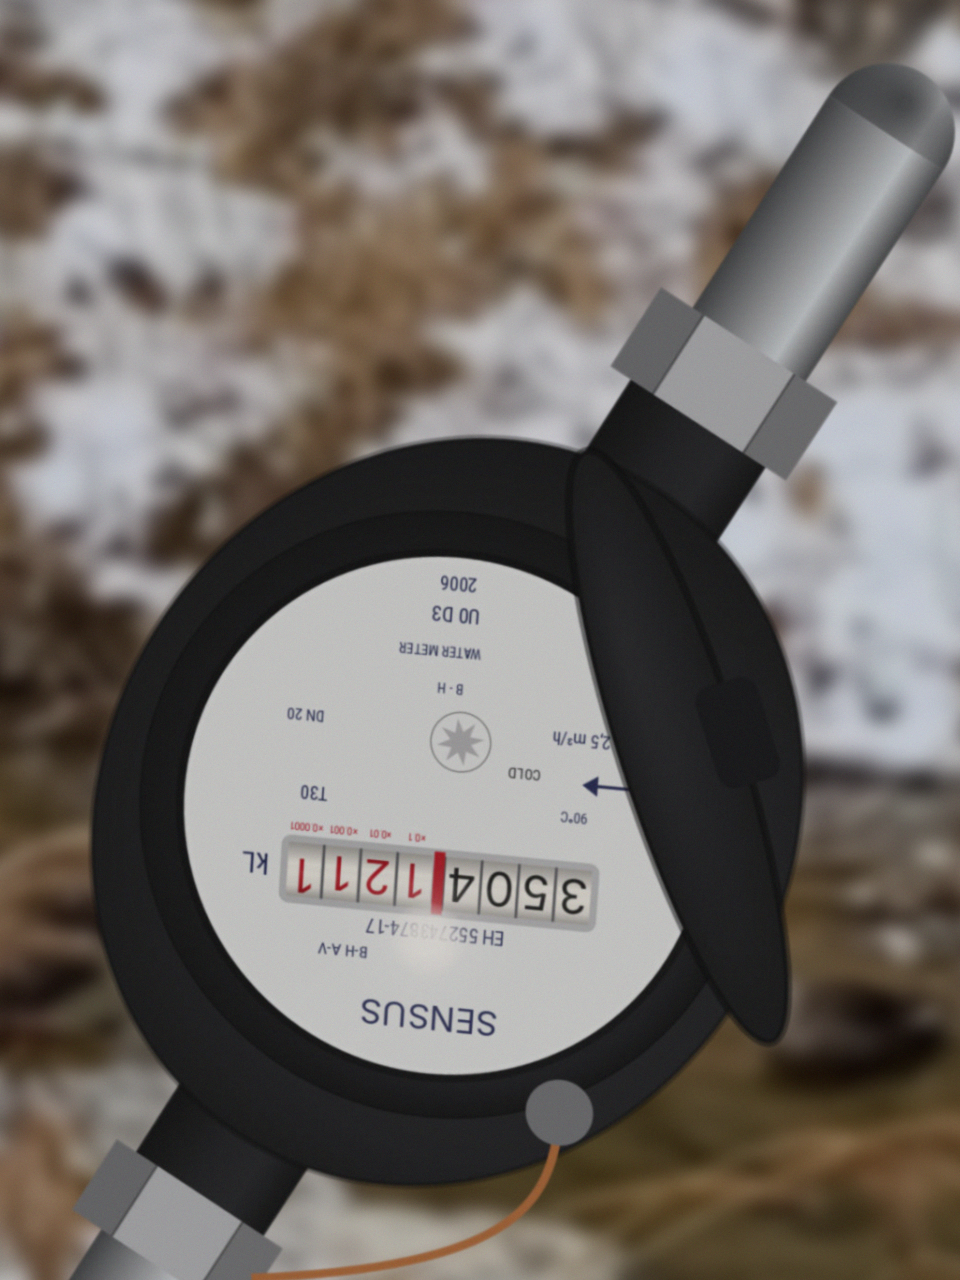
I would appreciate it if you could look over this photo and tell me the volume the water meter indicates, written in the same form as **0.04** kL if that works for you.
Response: **3504.1211** kL
